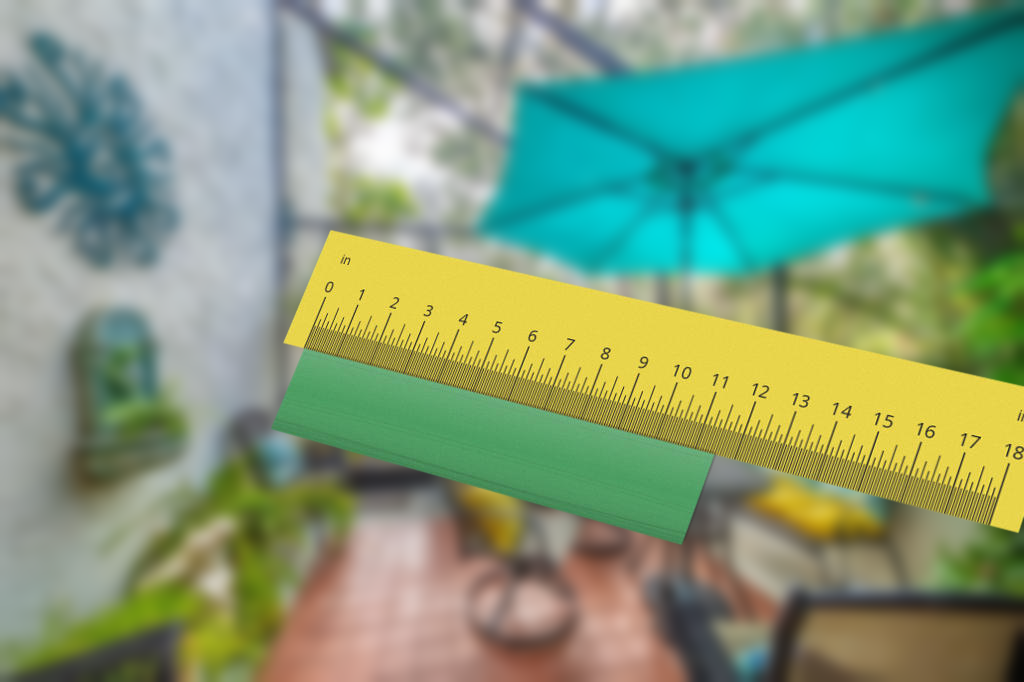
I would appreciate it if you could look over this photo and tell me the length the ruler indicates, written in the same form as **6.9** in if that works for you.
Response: **11.5** in
